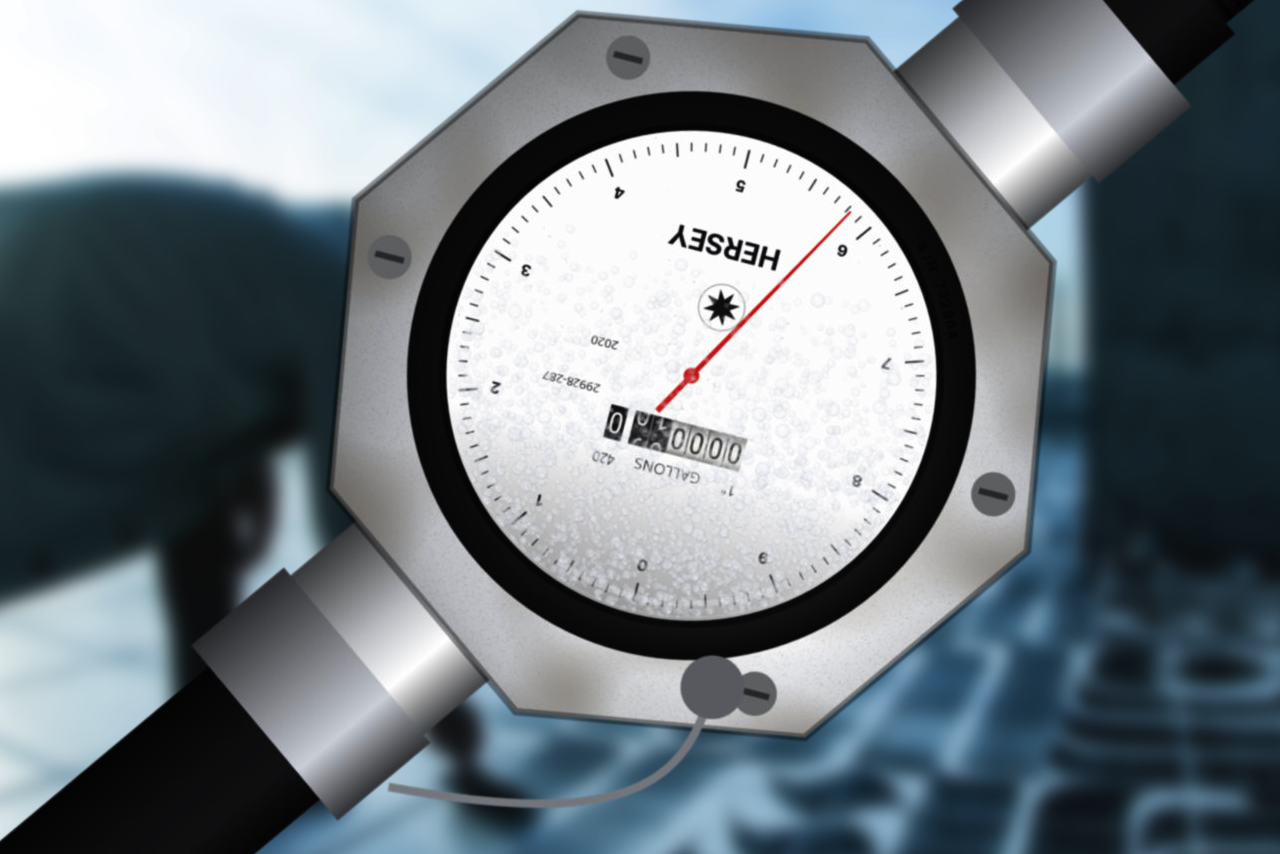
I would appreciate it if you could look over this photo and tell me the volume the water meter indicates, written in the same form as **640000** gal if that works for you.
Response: **95.8** gal
